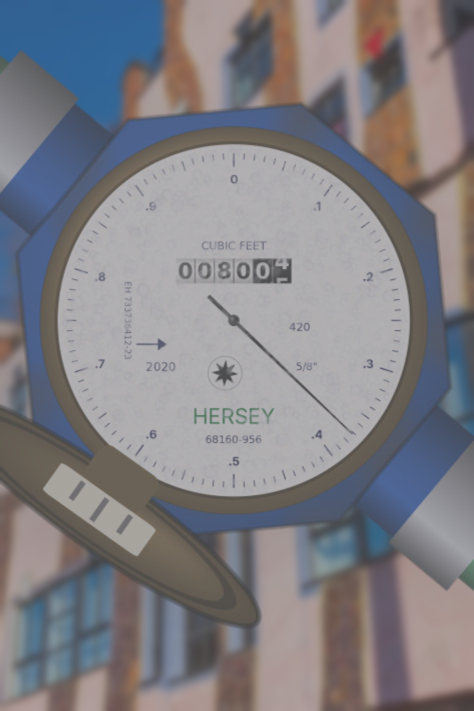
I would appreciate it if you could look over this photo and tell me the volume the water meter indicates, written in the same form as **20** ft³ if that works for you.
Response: **8004.37** ft³
